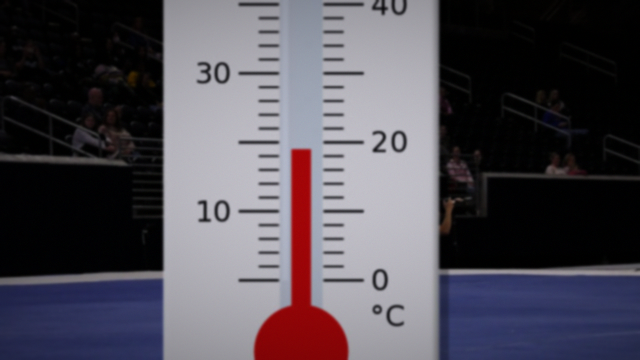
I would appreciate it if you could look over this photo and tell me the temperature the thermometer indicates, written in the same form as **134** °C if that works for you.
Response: **19** °C
